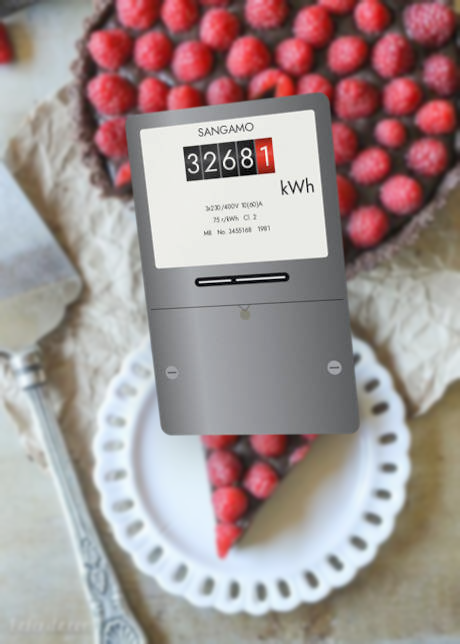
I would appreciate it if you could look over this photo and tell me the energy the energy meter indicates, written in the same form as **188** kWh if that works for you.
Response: **3268.1** kWh
